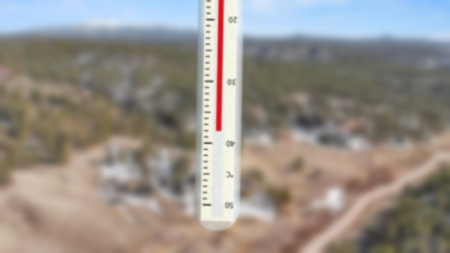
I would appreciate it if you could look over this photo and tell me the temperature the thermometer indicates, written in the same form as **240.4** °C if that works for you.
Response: **38** °C
